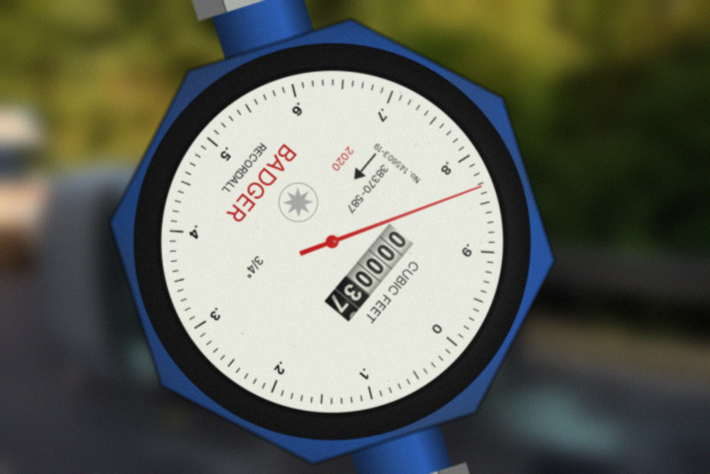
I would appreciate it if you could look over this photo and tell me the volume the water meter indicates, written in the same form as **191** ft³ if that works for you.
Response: **36.83** ft³
